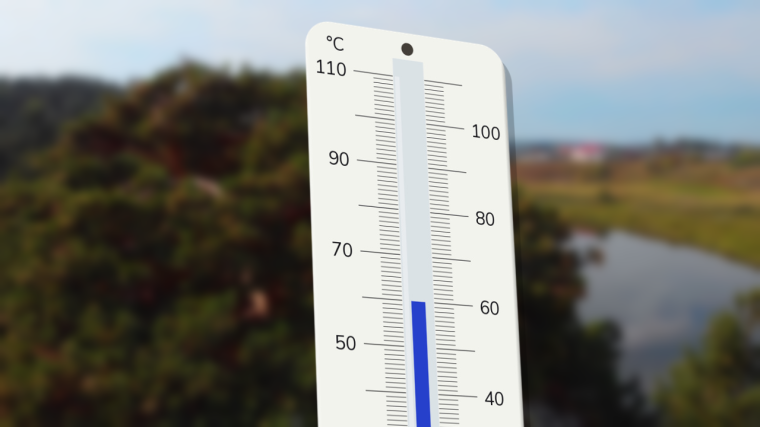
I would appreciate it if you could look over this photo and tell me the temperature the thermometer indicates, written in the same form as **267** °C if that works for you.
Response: **60** °C
